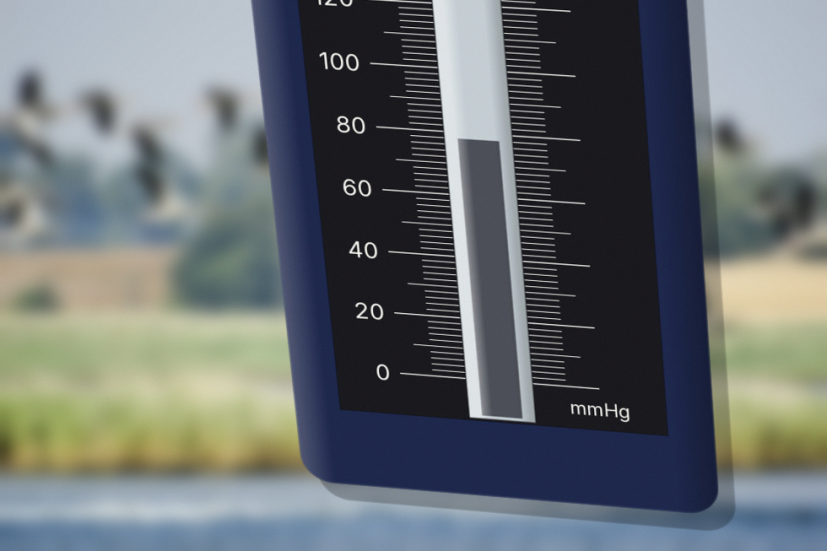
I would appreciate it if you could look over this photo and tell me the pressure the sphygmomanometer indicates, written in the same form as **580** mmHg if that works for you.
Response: **78** mmHg
